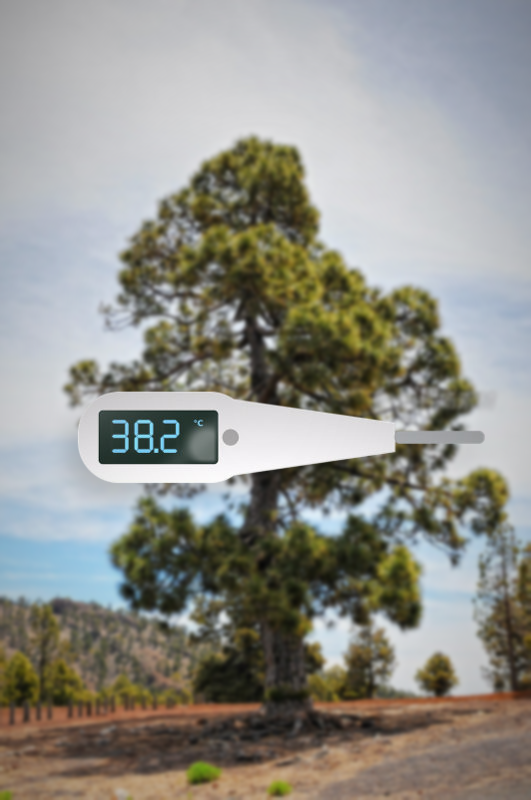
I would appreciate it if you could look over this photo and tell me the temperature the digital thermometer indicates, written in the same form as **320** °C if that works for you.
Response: **38.2** °C
